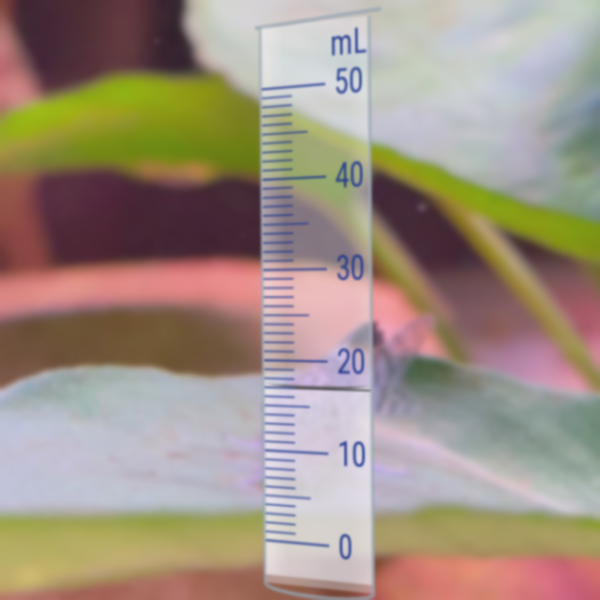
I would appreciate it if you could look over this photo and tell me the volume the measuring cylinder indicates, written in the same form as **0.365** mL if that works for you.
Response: **17** mL
